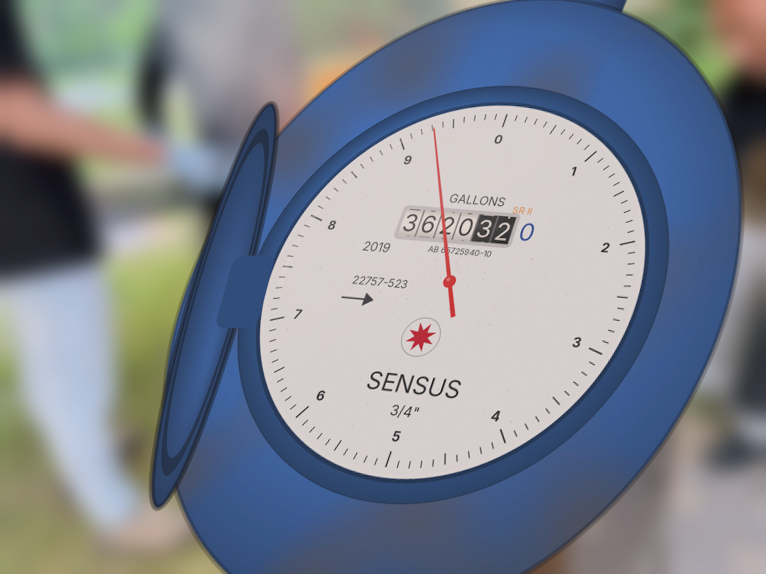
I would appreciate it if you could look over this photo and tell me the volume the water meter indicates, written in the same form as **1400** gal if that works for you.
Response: **3620319.3** gal
